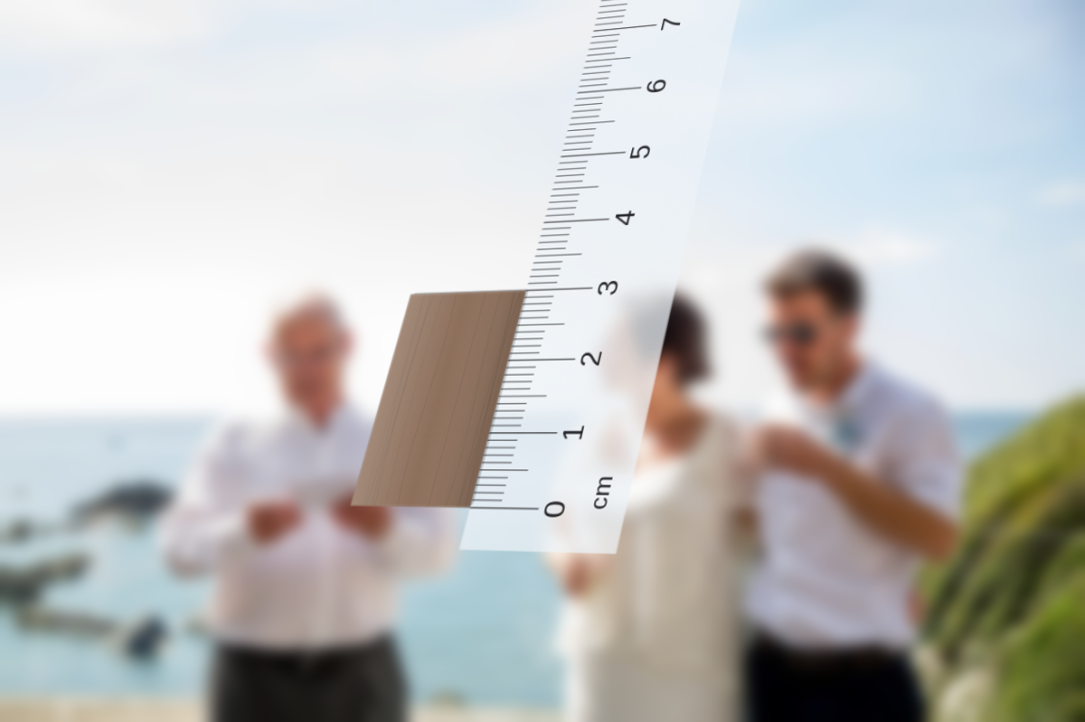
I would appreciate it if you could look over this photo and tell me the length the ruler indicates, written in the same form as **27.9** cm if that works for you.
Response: **3** cm
